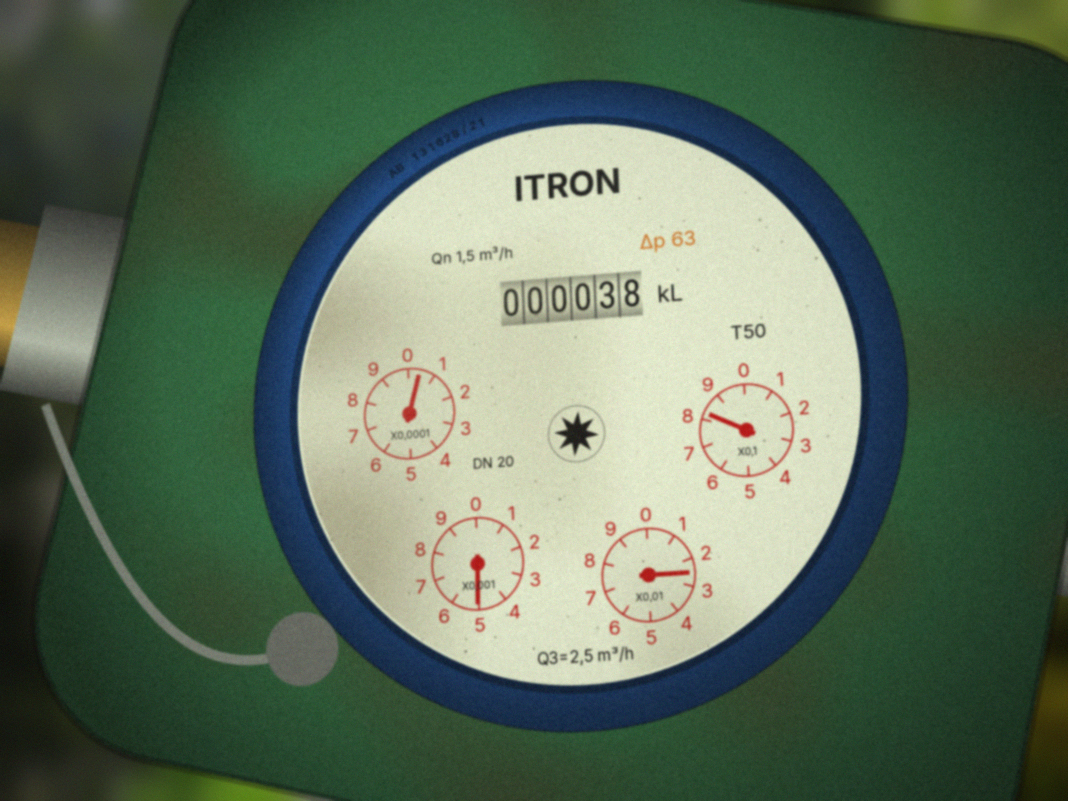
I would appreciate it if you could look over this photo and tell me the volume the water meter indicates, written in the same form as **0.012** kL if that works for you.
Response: **38.8250** kL
